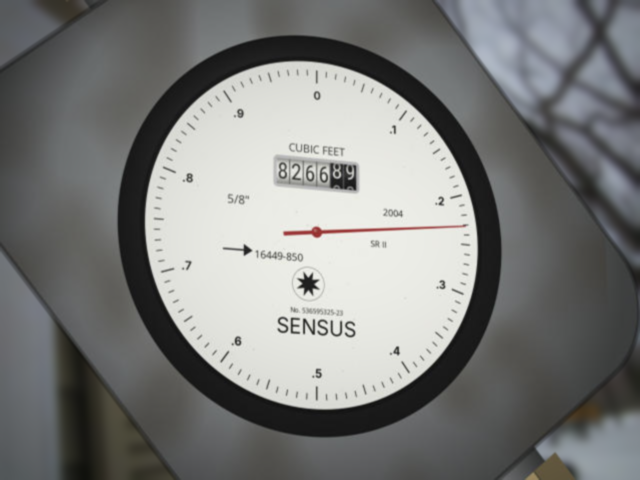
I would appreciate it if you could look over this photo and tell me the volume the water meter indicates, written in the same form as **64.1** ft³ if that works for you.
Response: **826689.23** ft³
